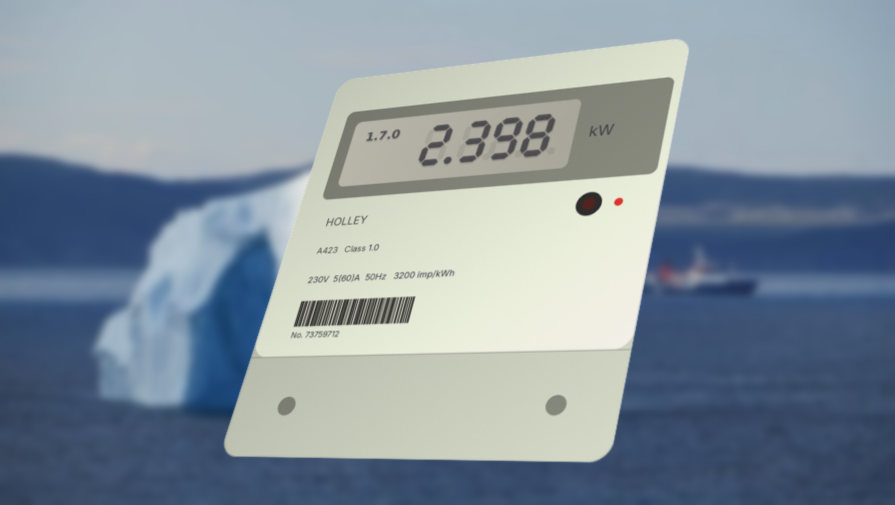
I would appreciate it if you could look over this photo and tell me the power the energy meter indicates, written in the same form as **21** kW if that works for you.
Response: **2.398** kW
